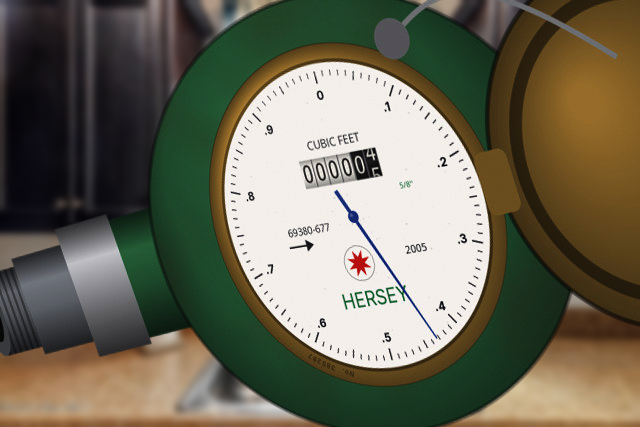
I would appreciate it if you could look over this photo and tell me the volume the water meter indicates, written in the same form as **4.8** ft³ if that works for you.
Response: **4.43** ft³
